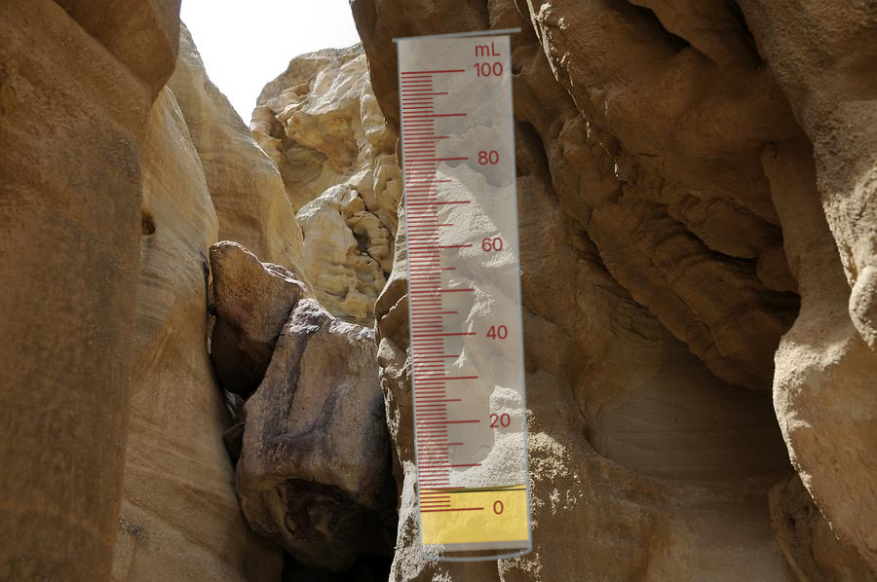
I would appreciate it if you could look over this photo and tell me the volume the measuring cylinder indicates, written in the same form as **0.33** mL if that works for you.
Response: **4** mL
